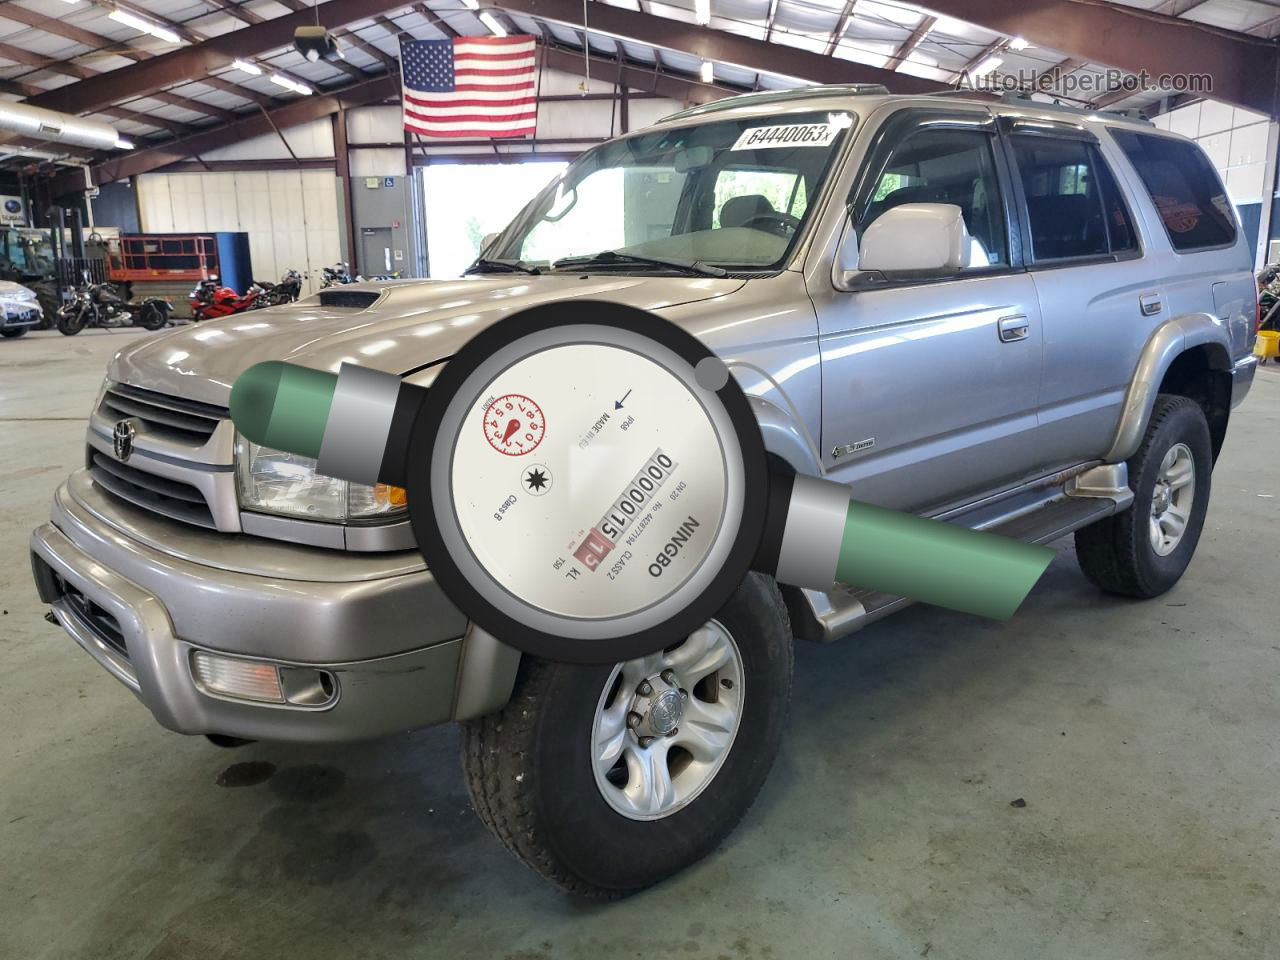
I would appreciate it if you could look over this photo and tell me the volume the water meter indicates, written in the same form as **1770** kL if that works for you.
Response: **15.152** kL
